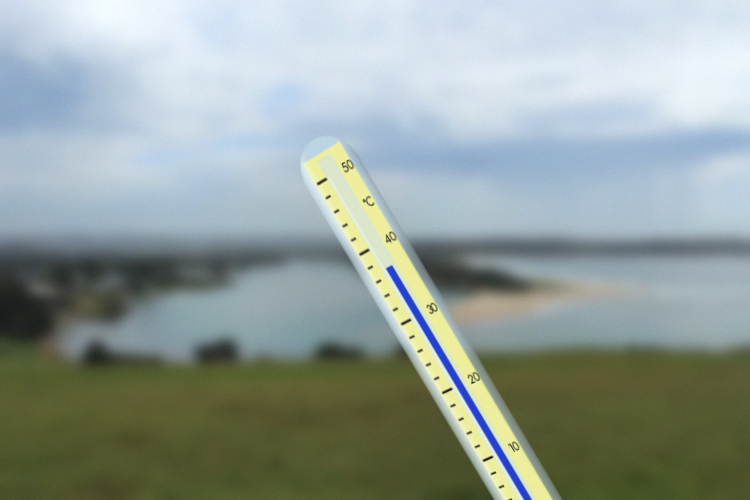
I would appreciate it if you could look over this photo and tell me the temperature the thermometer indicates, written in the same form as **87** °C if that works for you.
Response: **37** °C
